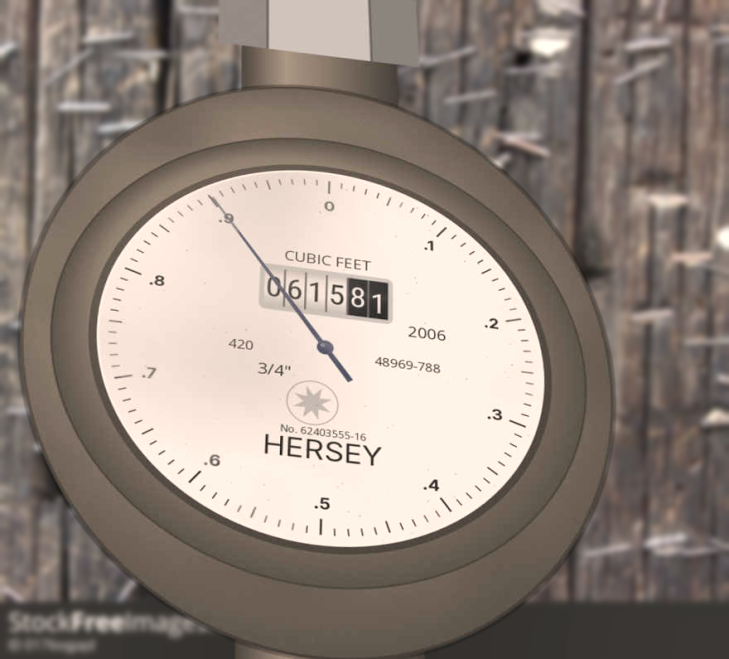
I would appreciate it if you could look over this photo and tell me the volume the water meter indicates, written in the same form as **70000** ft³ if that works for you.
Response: **61580.90** ft³
